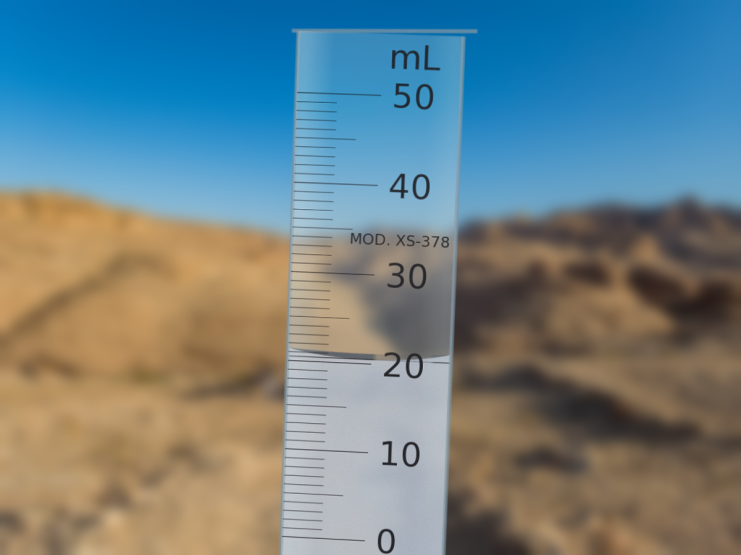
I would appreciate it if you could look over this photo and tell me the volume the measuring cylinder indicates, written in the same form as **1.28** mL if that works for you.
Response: **20.5** mL
